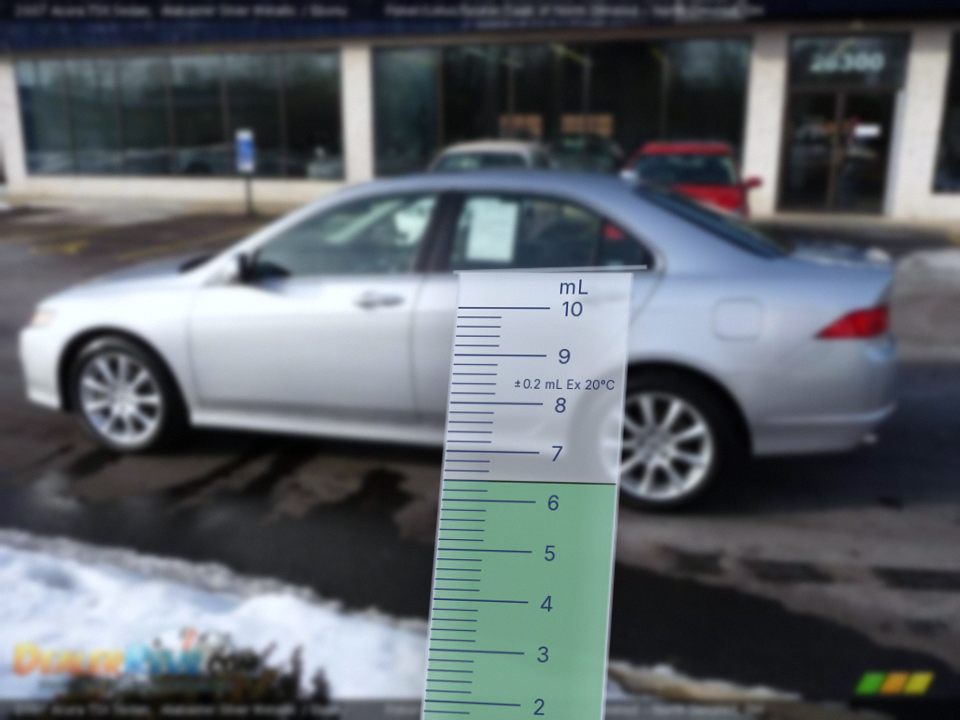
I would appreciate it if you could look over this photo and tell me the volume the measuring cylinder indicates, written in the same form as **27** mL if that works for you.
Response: **6.4** mL
